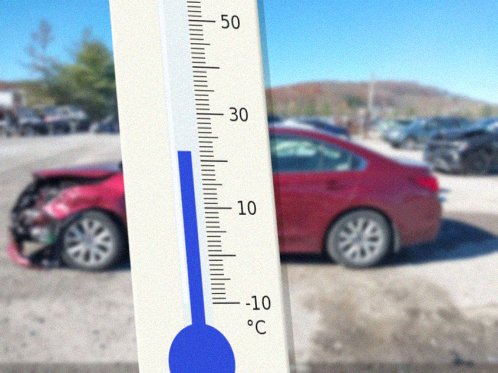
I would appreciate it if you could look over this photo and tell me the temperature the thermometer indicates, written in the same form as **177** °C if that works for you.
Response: **22** °C
